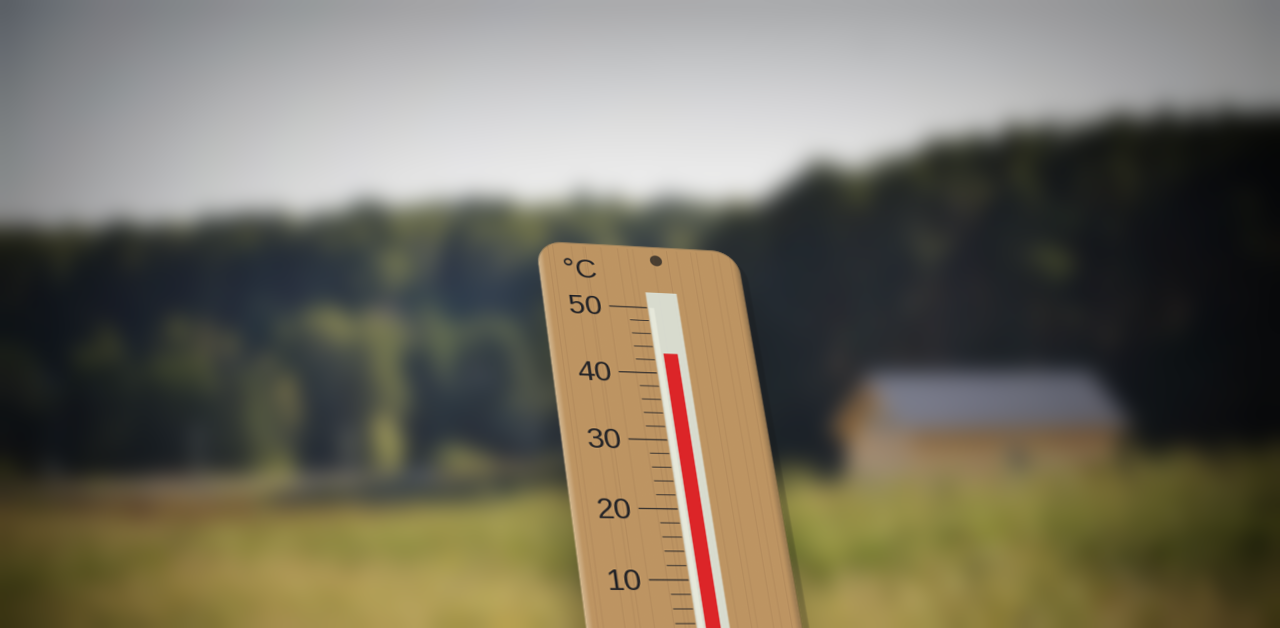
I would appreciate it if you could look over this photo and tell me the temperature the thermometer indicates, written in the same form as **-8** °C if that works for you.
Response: **43** °C
